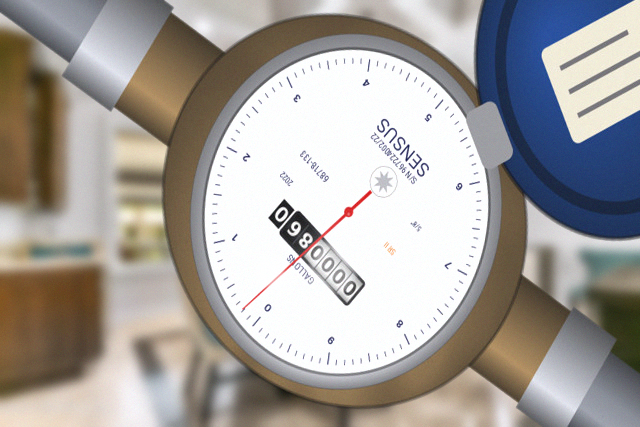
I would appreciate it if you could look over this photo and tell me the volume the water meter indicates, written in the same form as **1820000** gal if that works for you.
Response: **860.2** gal
